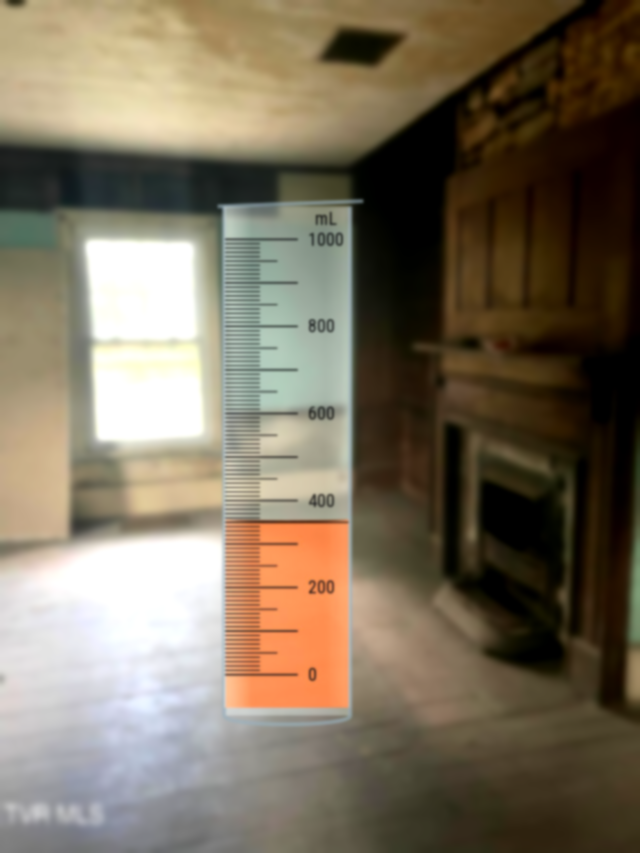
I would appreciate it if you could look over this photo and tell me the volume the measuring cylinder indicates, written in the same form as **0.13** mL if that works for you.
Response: **350** mL
